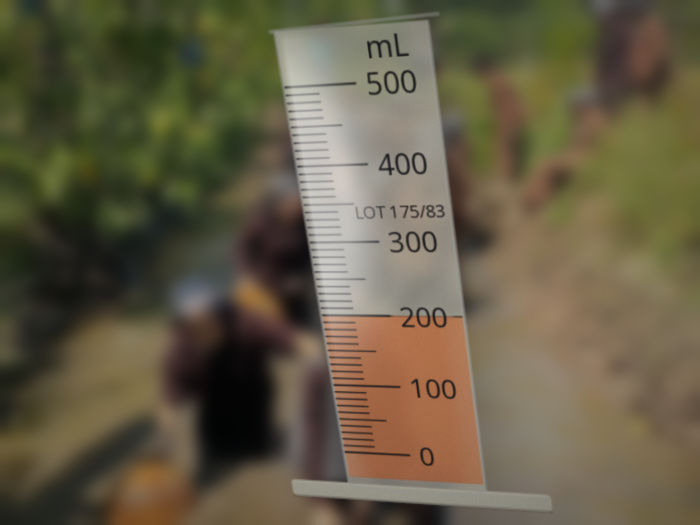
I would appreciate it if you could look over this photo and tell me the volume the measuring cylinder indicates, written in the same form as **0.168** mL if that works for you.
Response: **200** mL
